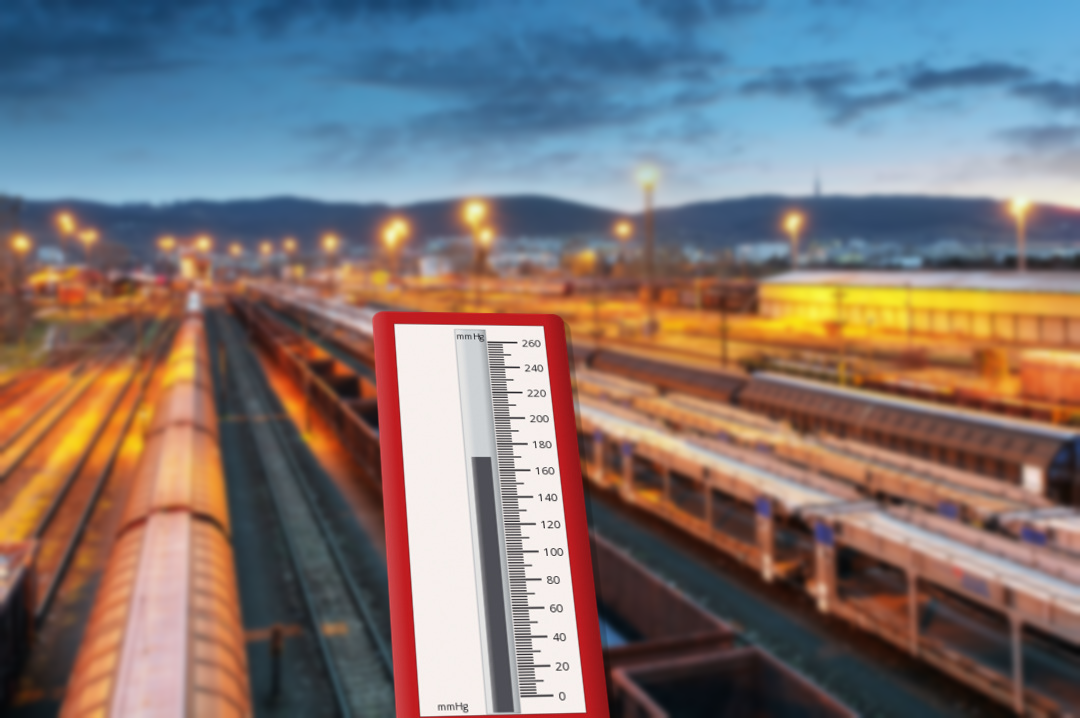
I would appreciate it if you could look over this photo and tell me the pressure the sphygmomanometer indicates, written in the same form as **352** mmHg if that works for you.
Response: **170** mmHg
